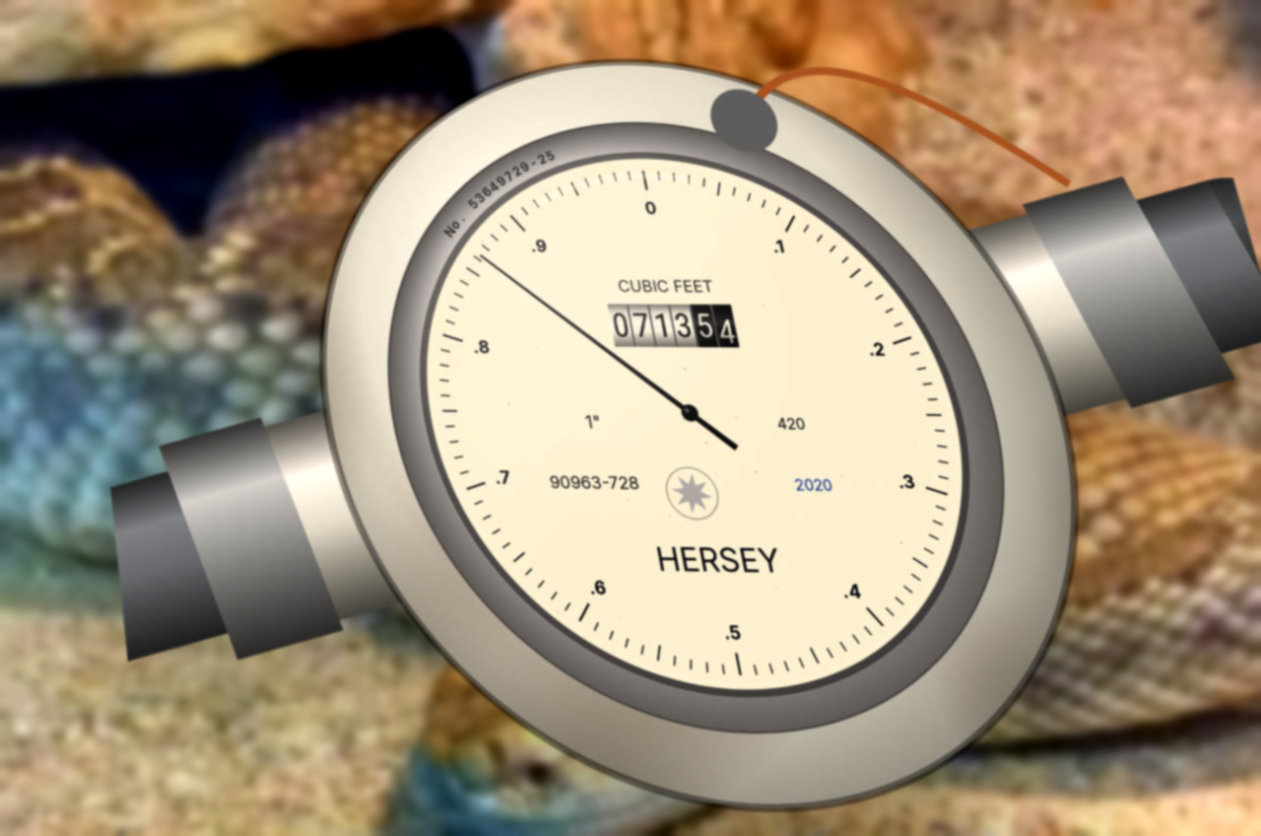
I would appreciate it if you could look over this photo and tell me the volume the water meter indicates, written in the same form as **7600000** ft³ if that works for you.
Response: **71353.86** ft³
